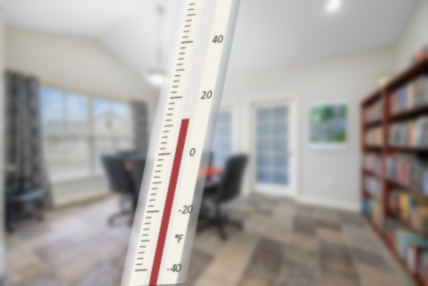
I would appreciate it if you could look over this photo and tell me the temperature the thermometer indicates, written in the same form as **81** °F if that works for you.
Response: **12** °F
